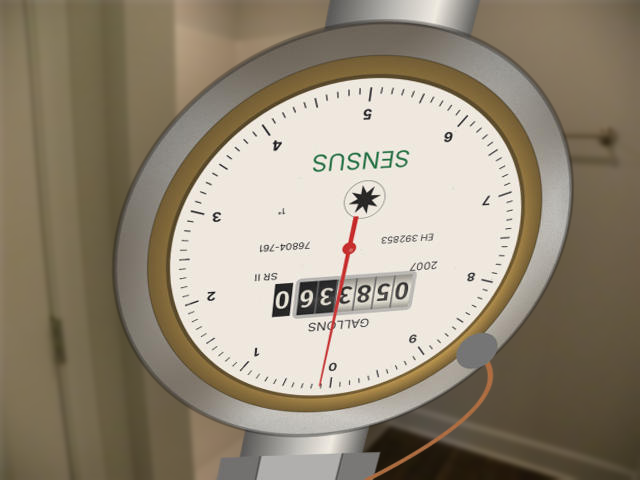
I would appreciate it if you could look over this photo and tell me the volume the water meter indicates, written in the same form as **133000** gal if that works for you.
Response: **583360.1** gal
